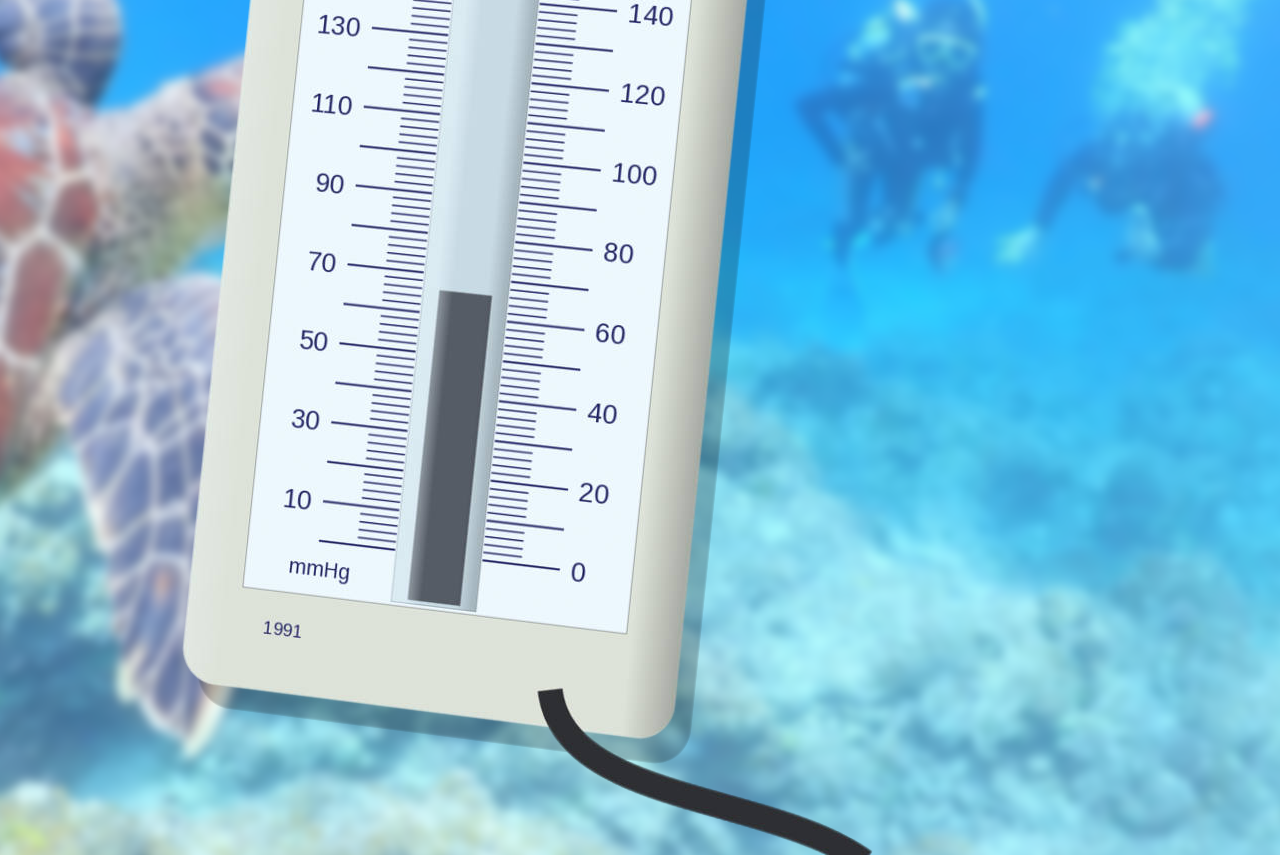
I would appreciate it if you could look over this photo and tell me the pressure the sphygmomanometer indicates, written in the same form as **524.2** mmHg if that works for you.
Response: **66** mmHg
